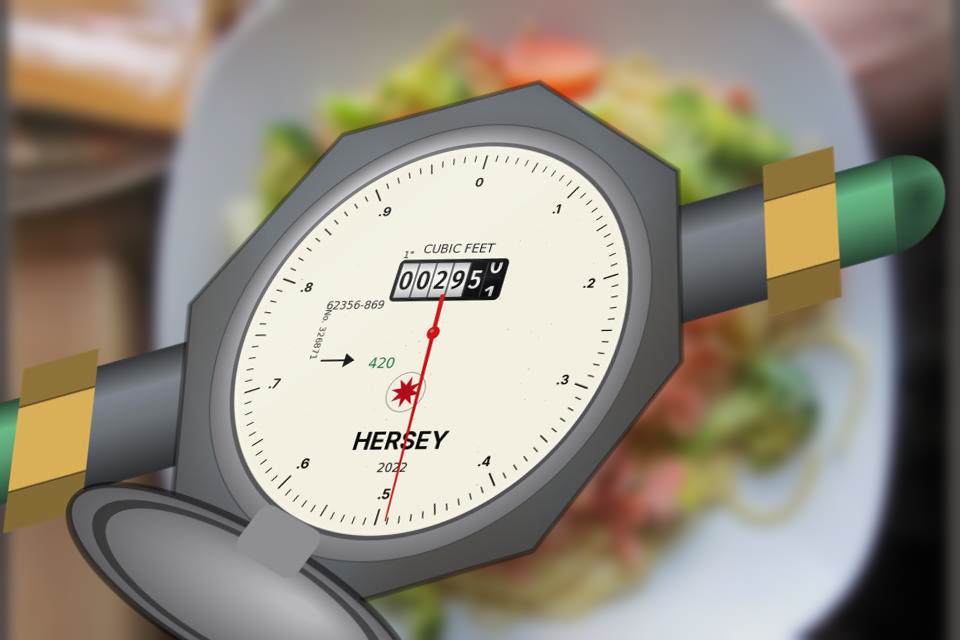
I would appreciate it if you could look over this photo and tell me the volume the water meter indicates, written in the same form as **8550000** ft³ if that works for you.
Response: **2950.49** ft³
